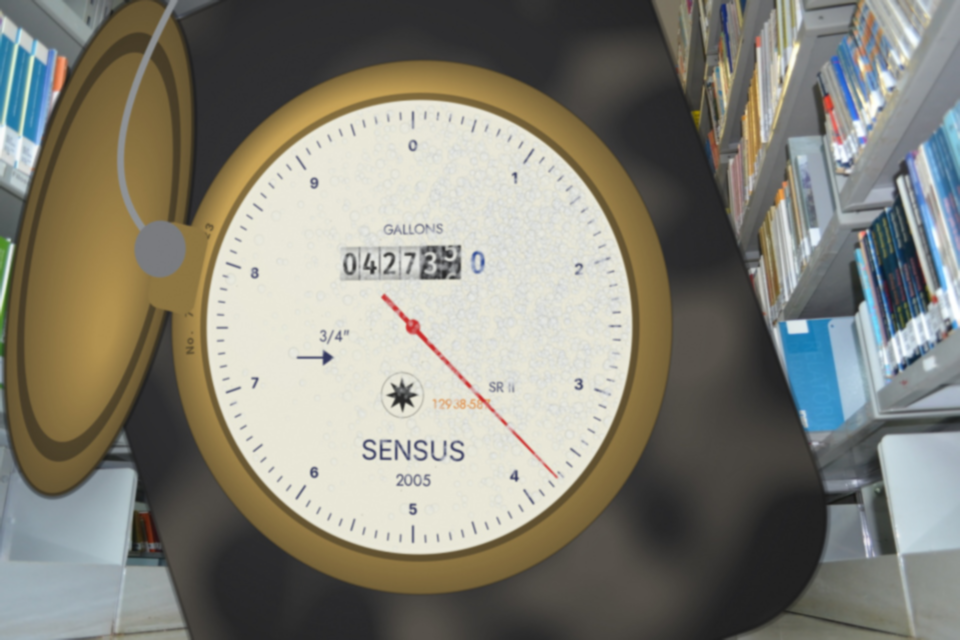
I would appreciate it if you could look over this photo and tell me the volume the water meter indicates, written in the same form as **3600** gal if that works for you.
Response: **427353.7** gal
